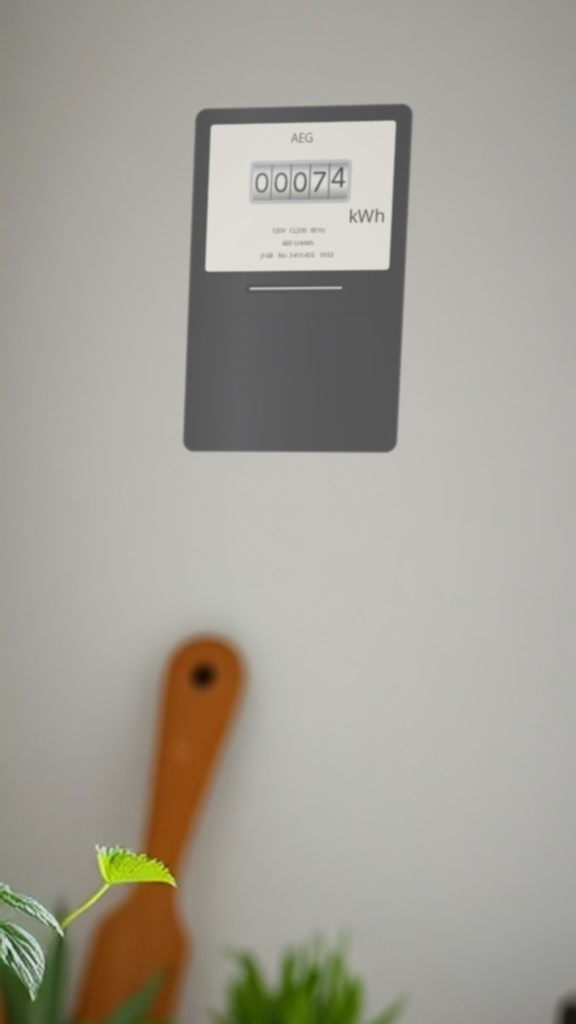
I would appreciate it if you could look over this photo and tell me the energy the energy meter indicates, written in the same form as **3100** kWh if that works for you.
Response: **74** kWh
